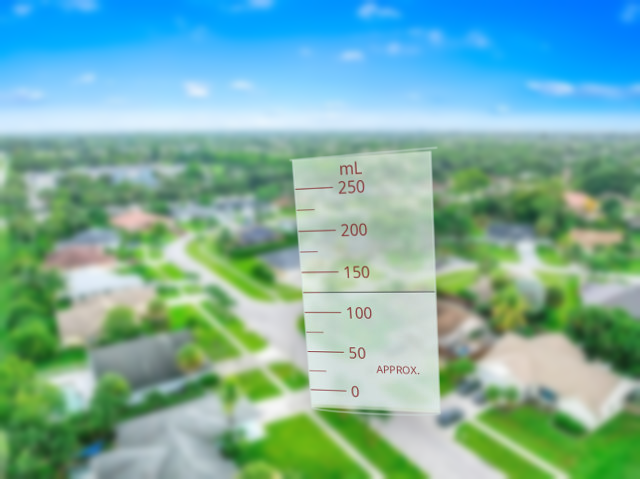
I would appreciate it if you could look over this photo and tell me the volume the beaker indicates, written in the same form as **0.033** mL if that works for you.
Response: **125** mL
